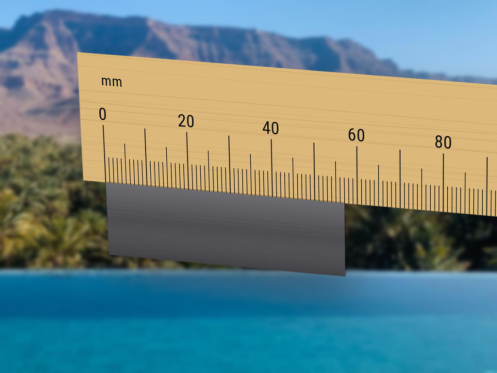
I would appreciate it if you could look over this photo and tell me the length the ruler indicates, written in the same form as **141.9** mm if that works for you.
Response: **57** mm
